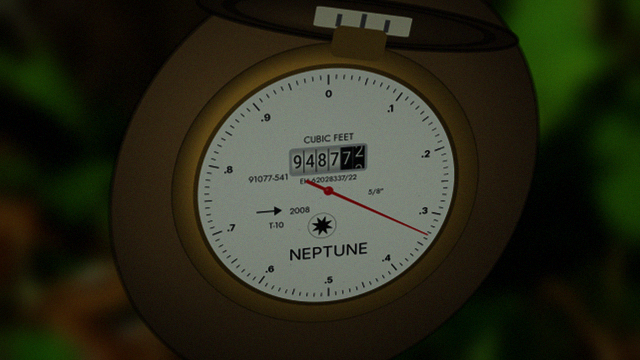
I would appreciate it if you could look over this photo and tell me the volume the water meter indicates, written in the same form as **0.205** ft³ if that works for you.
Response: **948772.33** ft³
